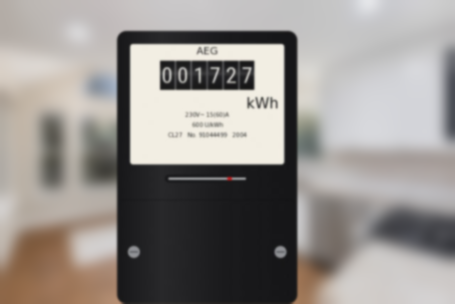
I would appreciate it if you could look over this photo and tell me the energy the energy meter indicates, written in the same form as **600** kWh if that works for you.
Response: **1727** kWh
